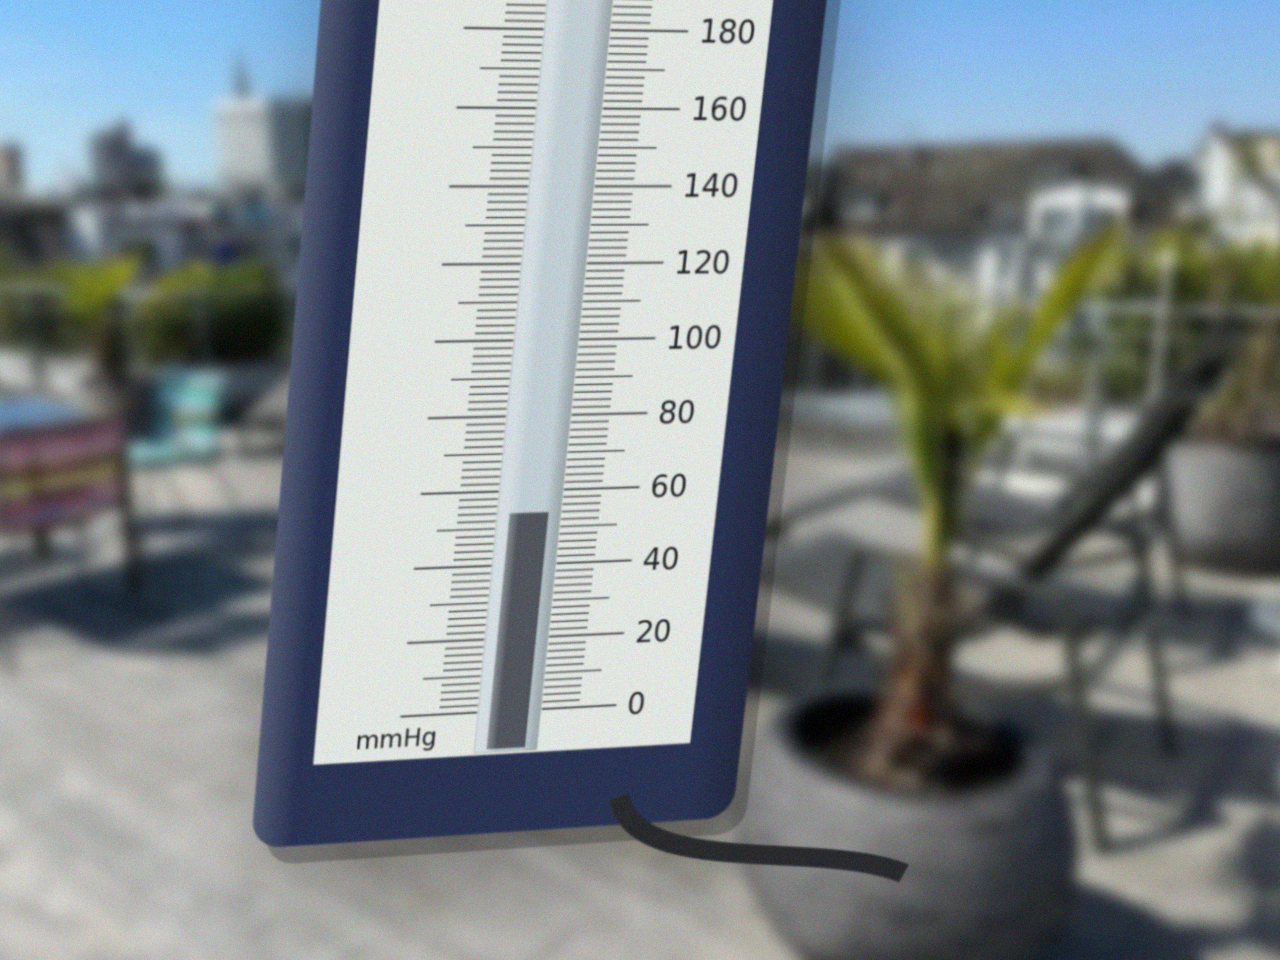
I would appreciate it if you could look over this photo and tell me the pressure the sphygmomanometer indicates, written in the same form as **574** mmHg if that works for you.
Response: **54** mmHg
